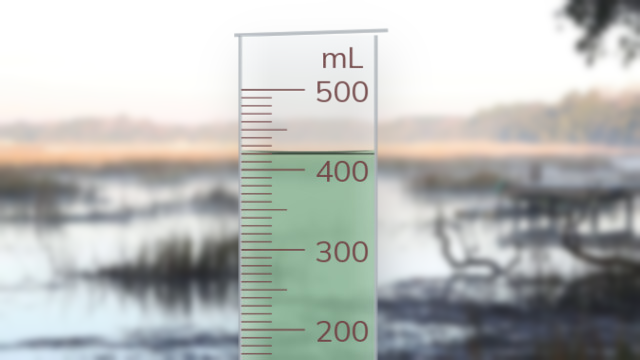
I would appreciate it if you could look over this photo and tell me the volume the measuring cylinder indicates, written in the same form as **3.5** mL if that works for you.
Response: **420** mL
